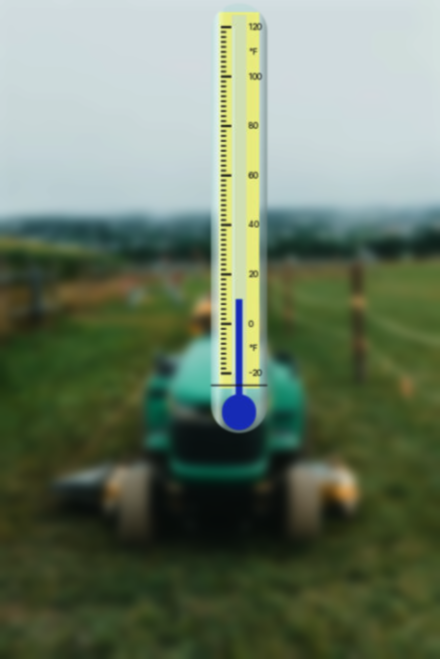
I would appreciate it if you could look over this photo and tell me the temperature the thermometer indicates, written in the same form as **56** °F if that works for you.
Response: **10** °F
